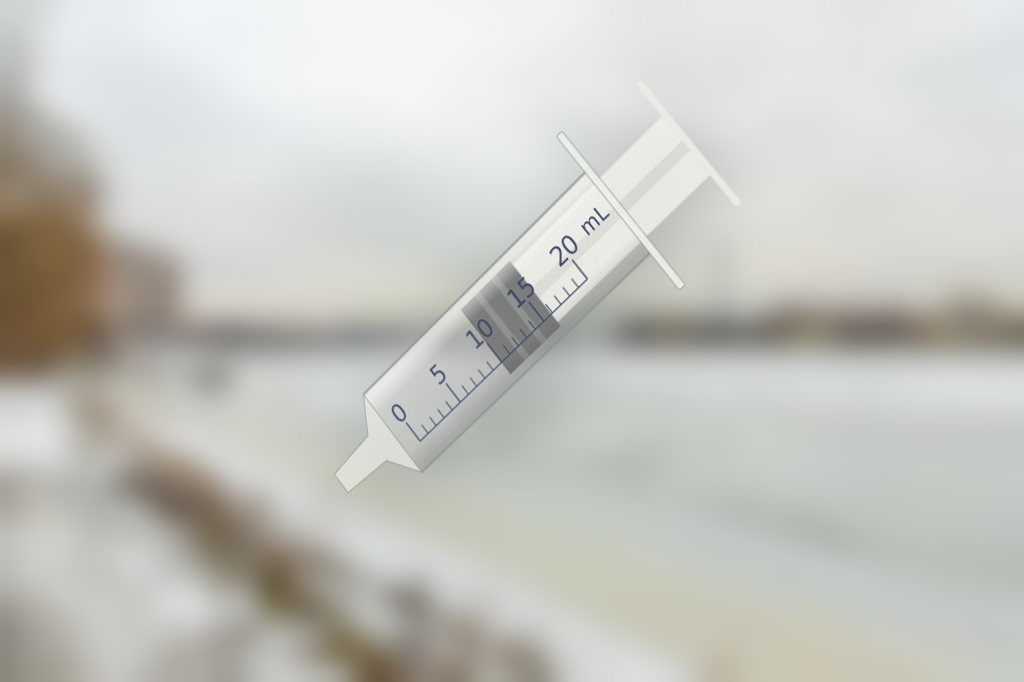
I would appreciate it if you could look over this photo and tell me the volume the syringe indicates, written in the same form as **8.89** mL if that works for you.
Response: **10** mL
